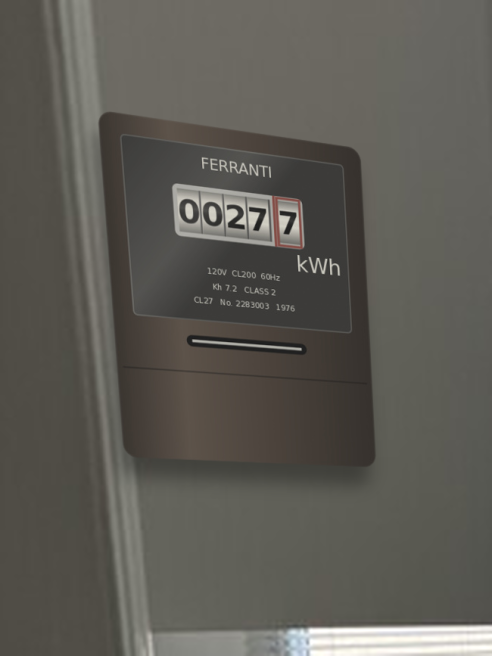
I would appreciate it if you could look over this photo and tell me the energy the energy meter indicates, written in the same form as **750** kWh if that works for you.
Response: **27.7** kWh
